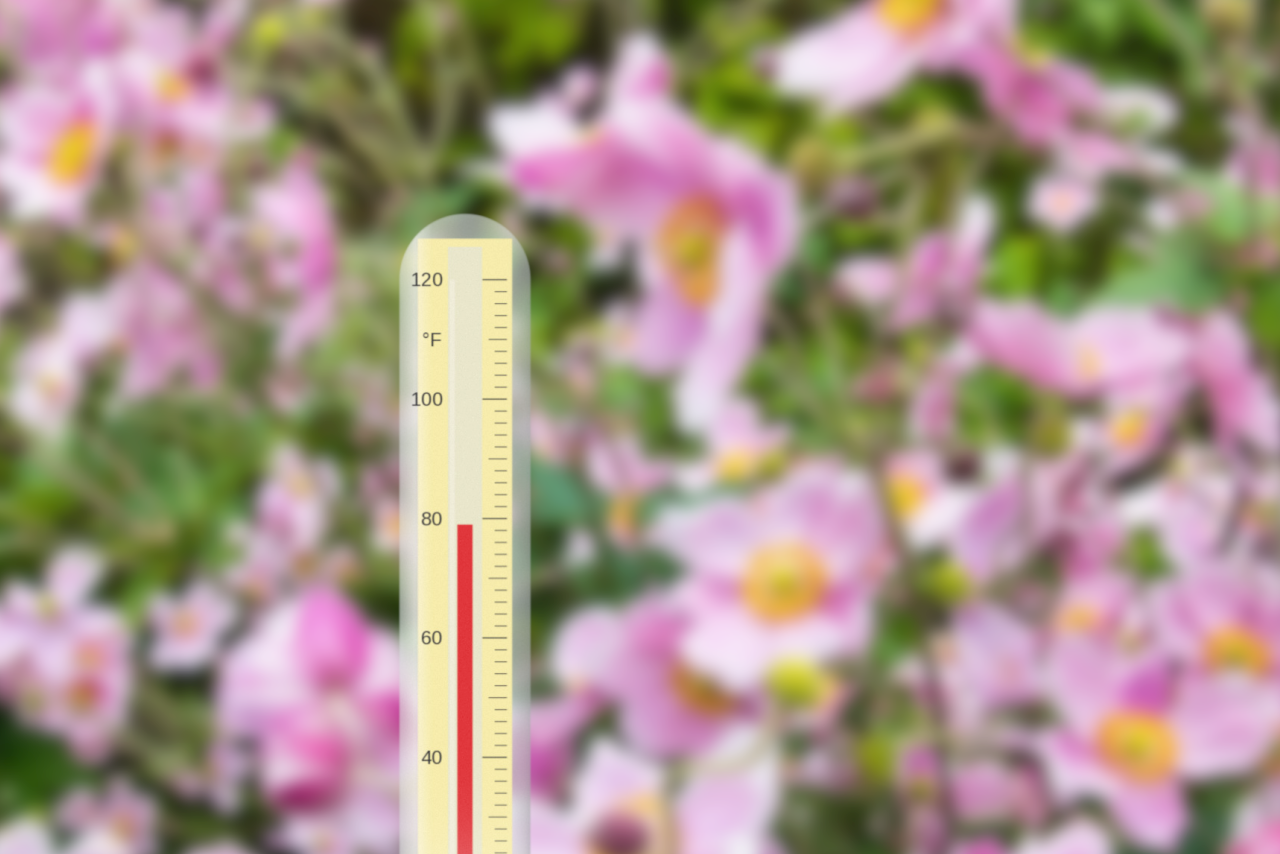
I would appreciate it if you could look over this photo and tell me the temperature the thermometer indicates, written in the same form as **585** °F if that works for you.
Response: **79** °F
